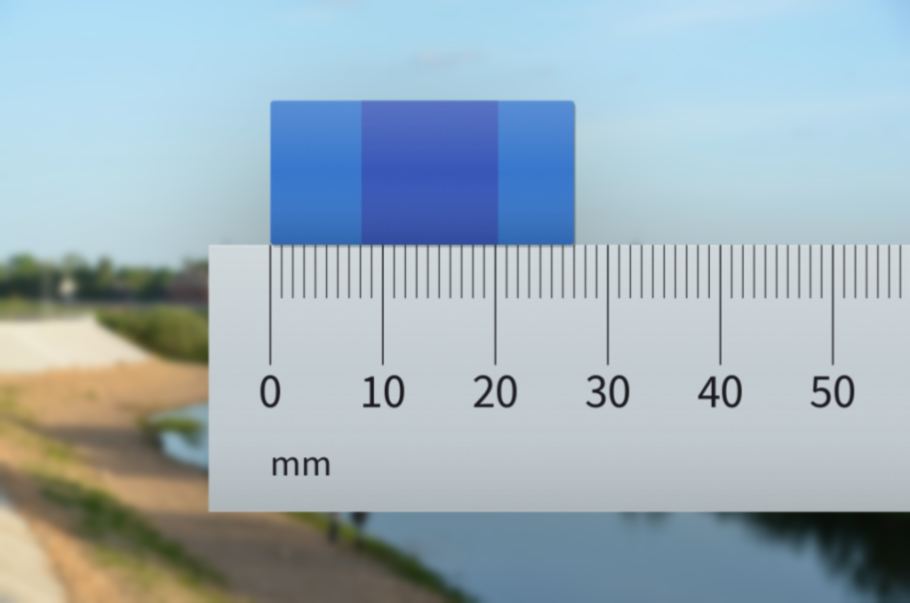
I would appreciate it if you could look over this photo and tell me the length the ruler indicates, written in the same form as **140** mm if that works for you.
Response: **27** mm
